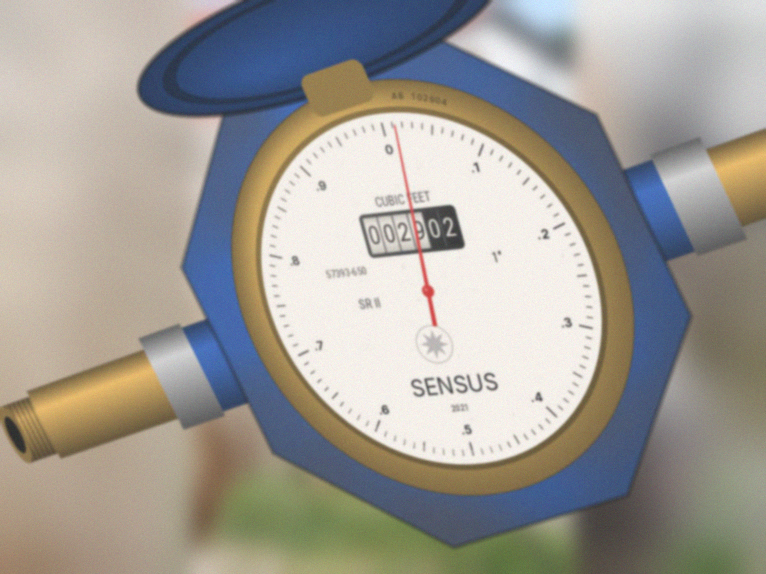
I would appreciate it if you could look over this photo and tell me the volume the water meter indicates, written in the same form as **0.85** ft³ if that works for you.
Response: **2902.01** ft³
